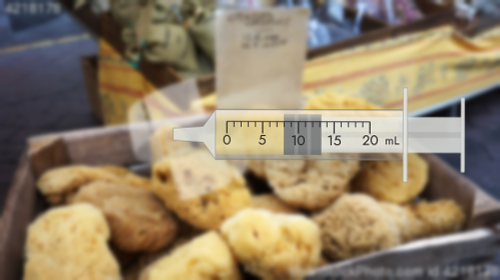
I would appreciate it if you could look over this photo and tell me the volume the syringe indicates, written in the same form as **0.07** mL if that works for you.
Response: **8** mL
